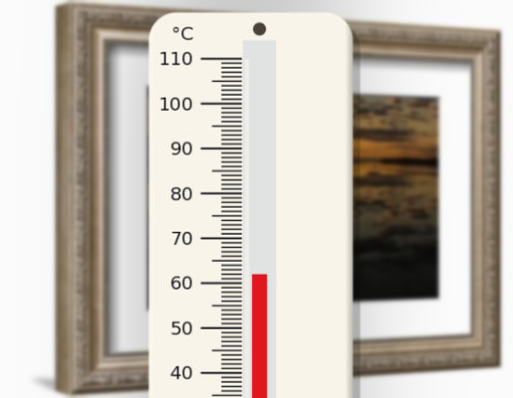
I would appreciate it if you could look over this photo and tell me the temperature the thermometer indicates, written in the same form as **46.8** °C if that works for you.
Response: **62** °C
